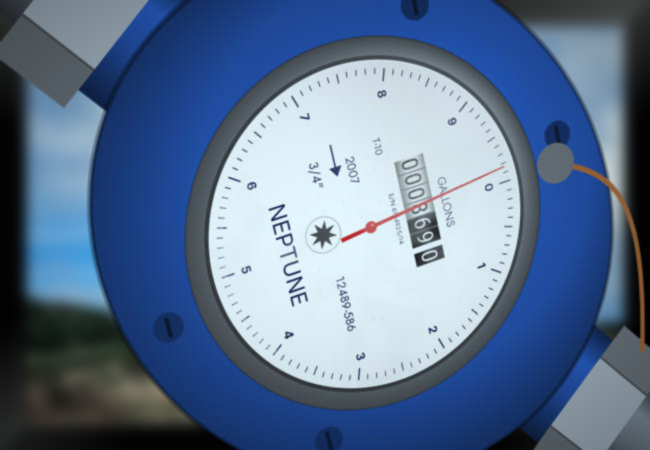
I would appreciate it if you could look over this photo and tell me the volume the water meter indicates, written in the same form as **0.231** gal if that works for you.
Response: **8689.8** gal
